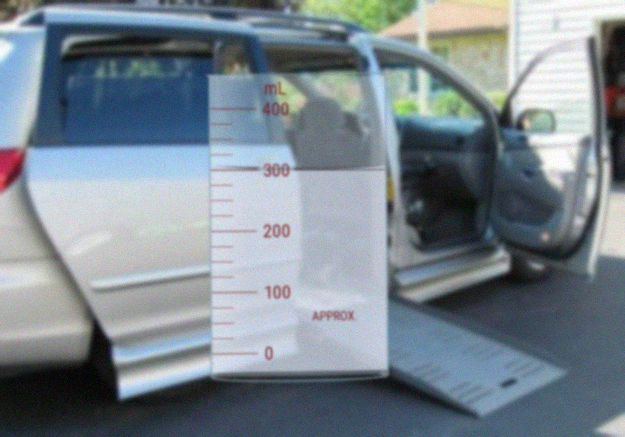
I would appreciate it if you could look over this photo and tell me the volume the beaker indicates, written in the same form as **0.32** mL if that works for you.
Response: **300** mL
